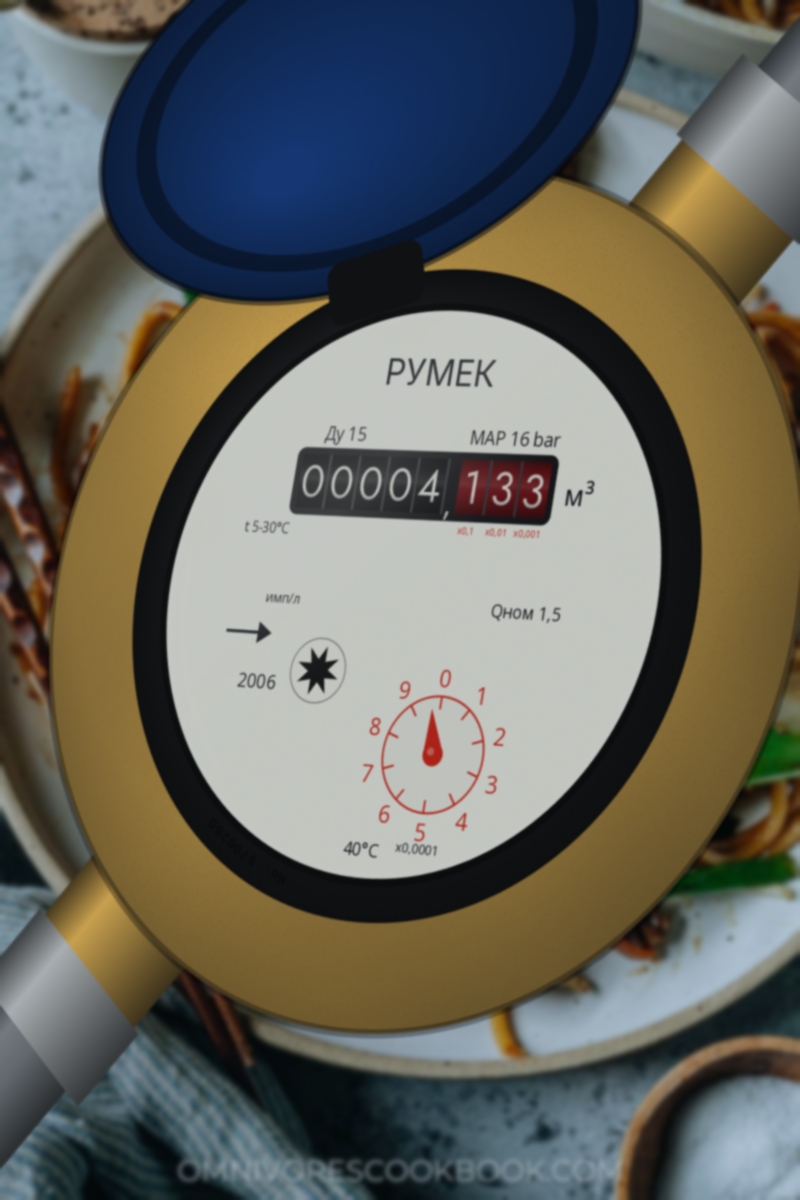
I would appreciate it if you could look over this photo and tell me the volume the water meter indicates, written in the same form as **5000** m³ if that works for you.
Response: **4.1329** m³
